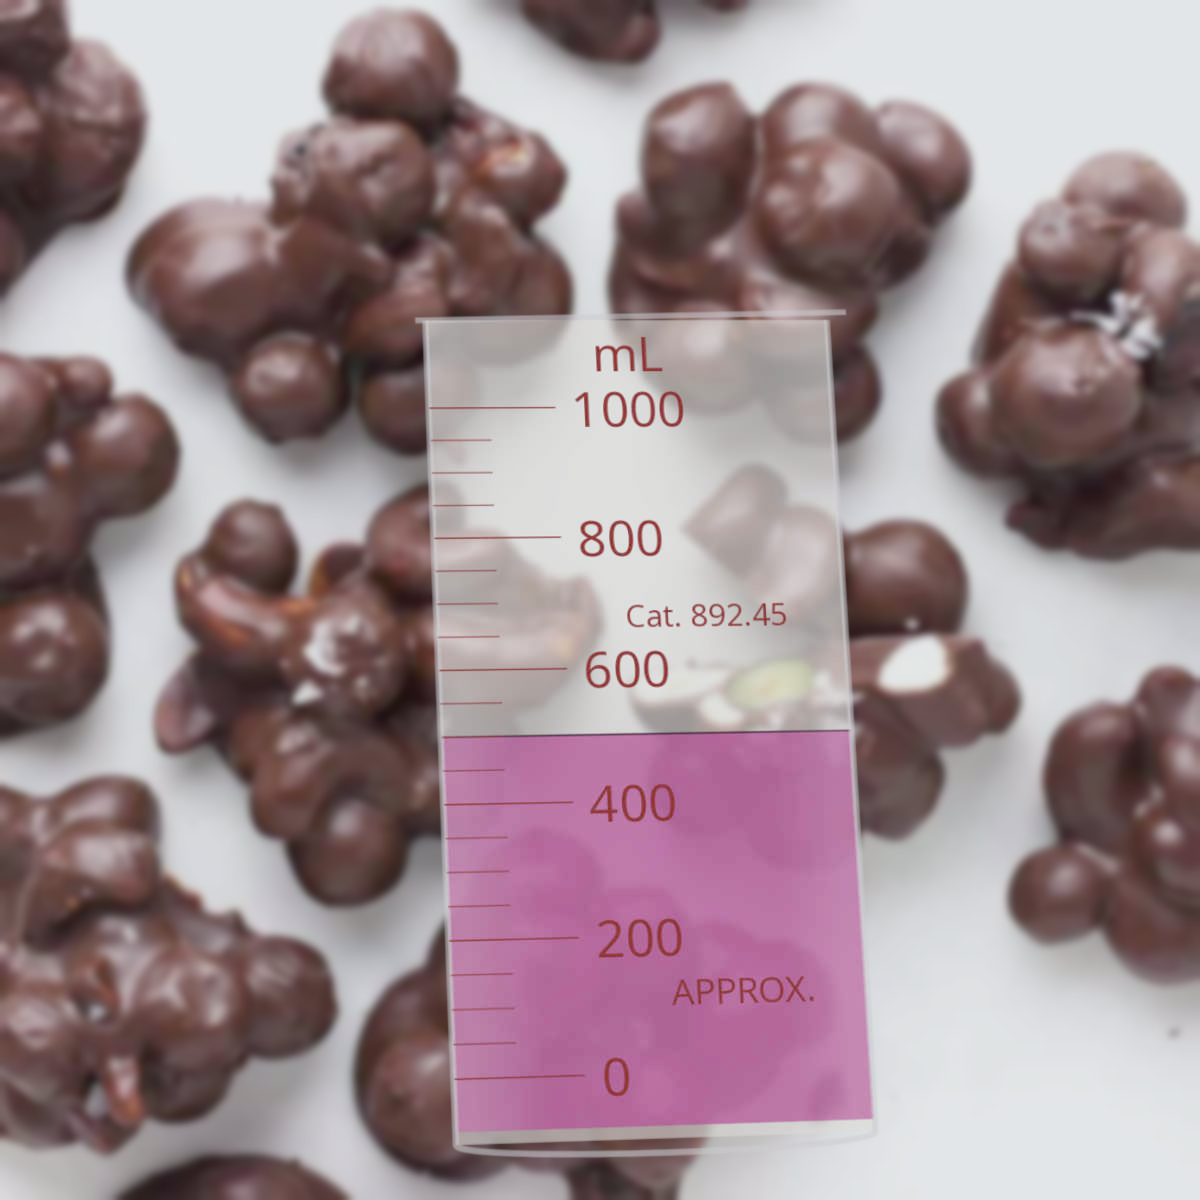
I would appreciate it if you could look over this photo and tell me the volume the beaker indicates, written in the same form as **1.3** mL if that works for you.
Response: **500** mL
